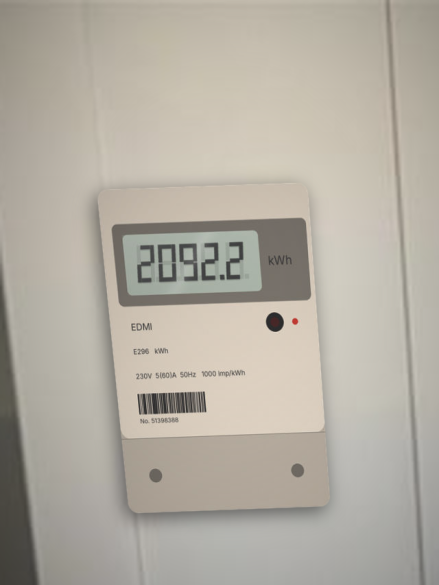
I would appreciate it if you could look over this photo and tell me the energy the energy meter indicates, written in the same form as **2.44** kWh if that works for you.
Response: **2092.2** kWh
